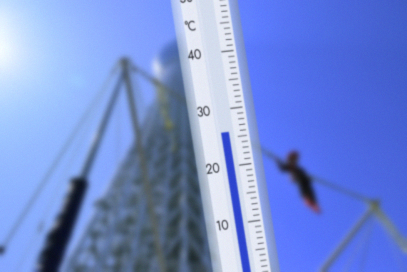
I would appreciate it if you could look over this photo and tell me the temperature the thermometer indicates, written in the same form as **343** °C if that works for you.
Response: **26** °C
